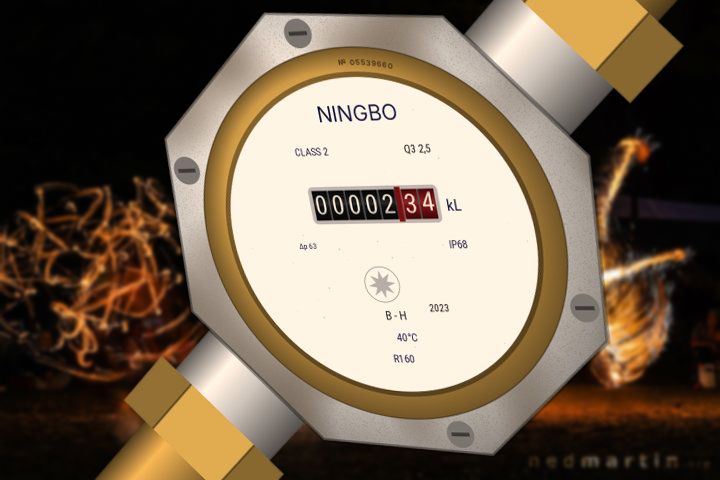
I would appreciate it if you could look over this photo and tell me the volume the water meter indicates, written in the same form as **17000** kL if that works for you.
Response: **2.34** kL
